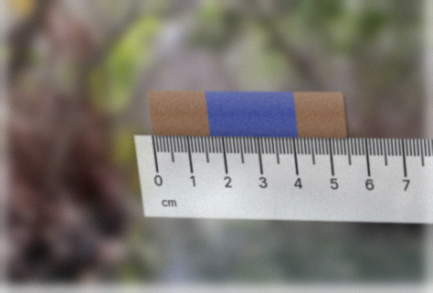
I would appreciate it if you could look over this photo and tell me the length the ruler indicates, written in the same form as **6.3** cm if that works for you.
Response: **5.5** cm
